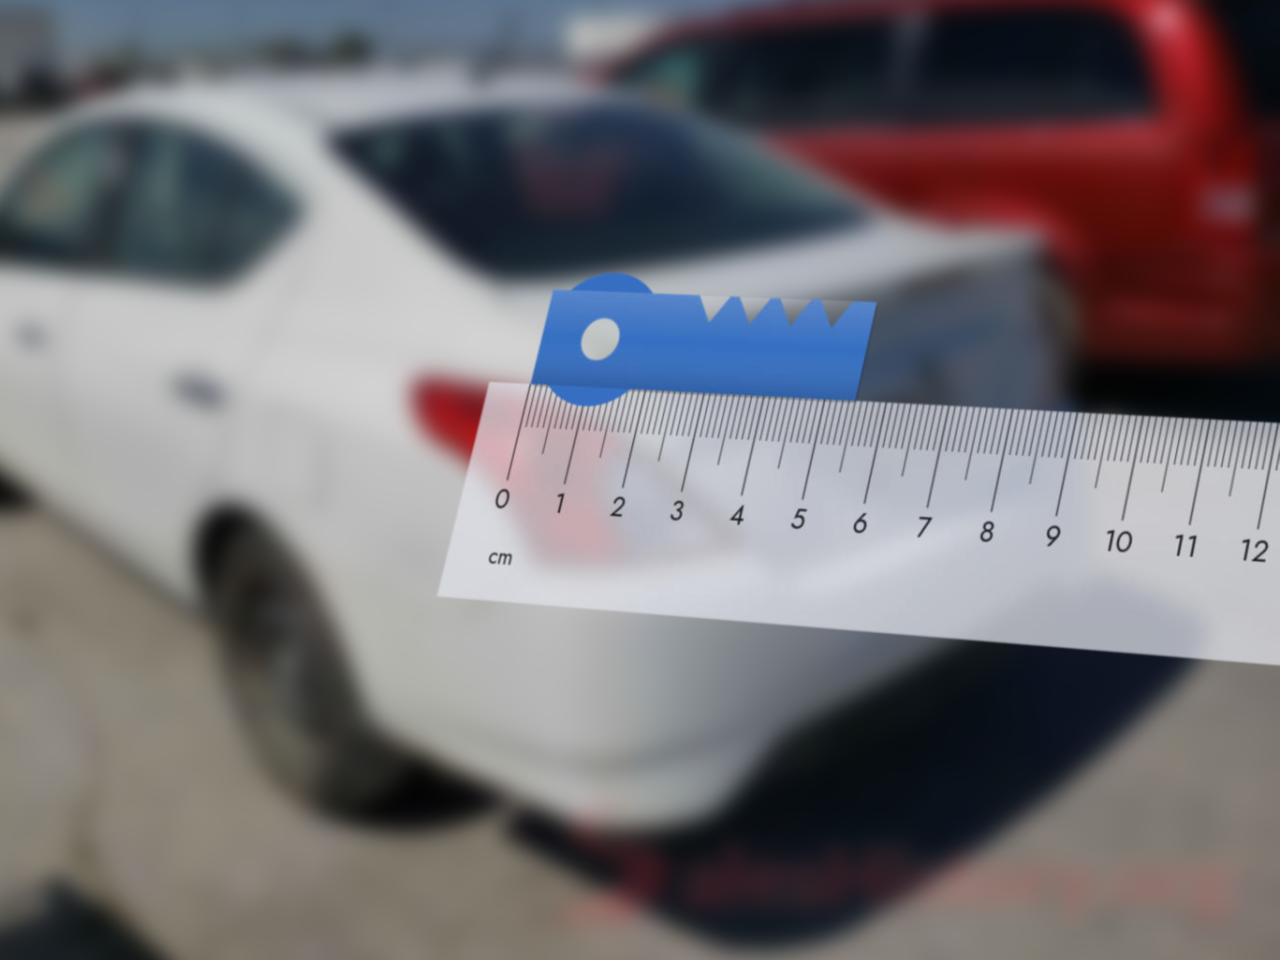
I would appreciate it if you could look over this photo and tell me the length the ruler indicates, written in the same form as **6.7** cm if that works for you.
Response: **5.5** cm
